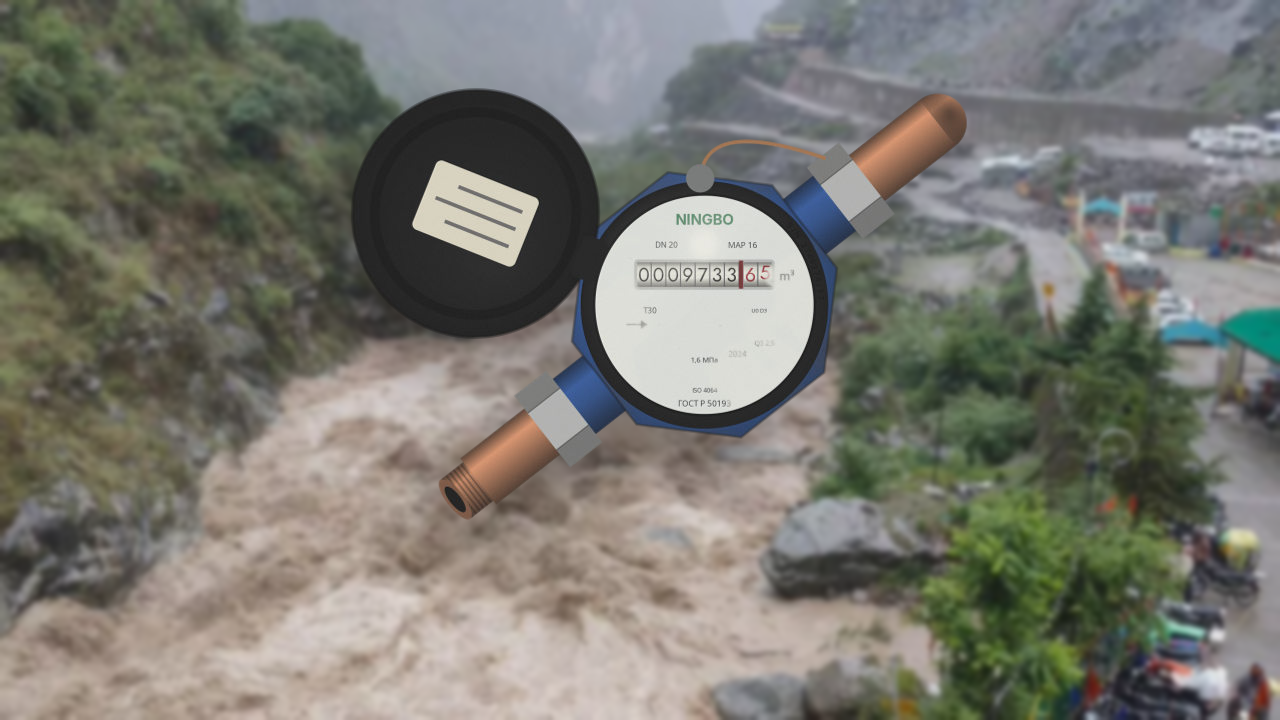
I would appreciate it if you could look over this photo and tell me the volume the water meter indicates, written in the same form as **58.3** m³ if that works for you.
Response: **9733.65** m³
